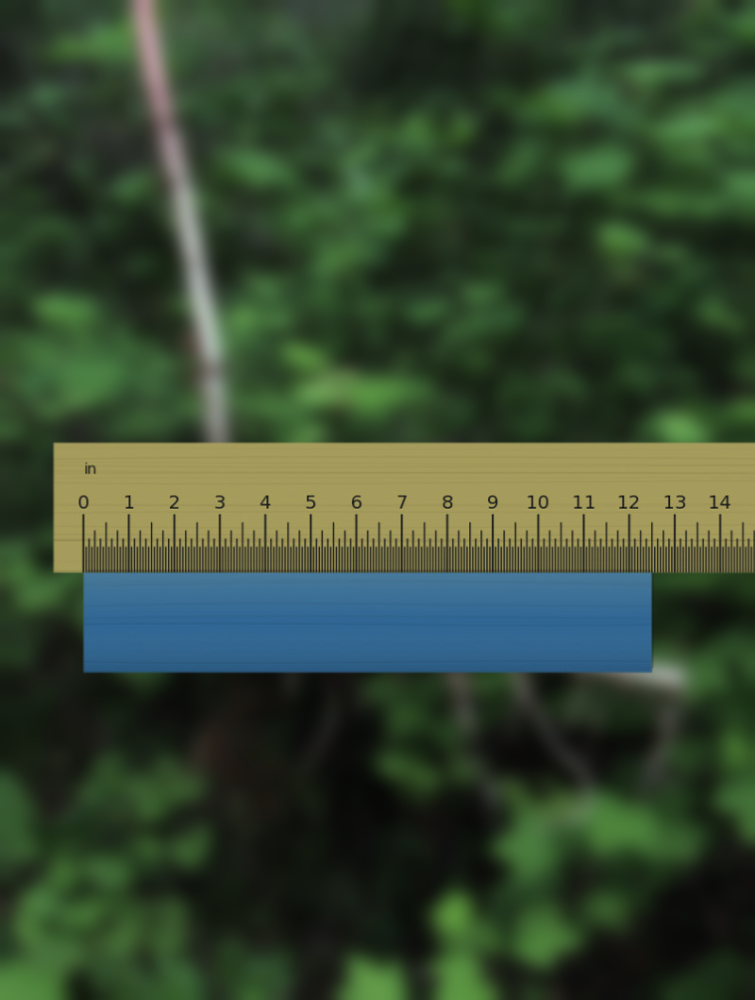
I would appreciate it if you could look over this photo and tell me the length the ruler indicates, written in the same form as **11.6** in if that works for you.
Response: **12.5** in
